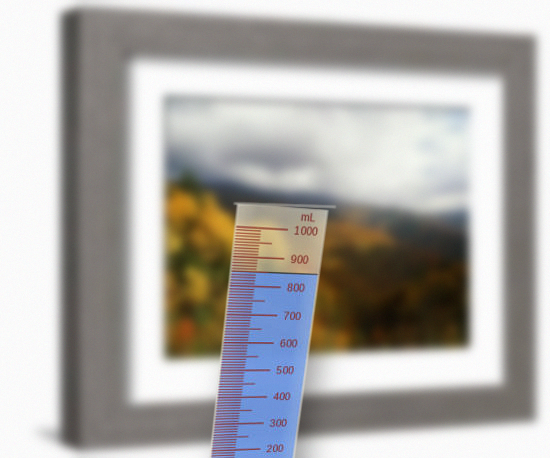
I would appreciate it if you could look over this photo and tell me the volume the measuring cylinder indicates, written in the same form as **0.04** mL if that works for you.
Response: **850** mL
